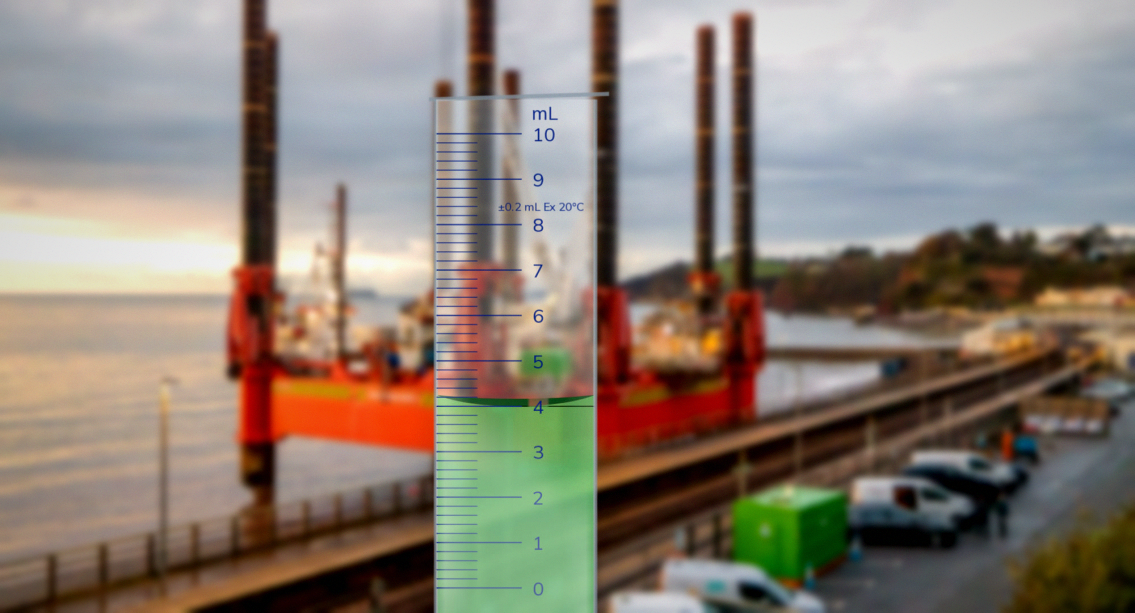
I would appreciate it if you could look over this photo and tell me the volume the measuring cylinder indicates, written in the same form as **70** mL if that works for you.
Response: **4** mL
